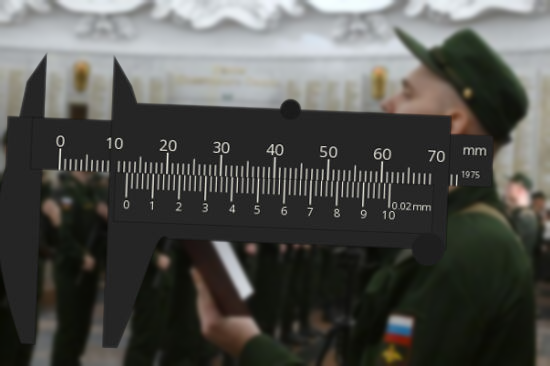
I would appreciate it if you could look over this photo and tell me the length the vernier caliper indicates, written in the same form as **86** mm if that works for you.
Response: **12.6** mm
